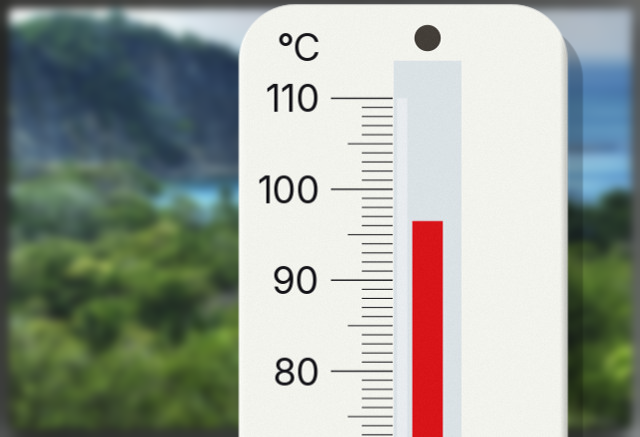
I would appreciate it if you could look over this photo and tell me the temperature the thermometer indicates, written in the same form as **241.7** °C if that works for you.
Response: **96.5** °C
